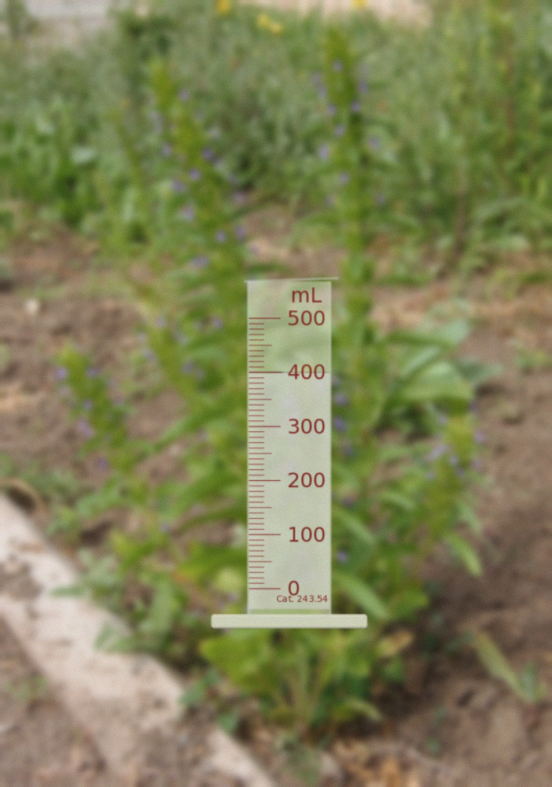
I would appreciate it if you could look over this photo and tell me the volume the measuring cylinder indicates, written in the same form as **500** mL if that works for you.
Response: **400** mL
